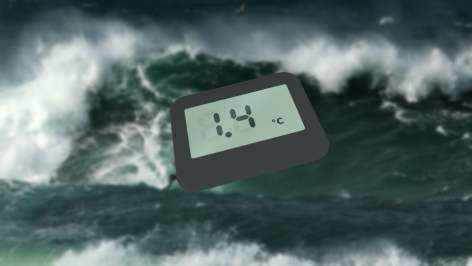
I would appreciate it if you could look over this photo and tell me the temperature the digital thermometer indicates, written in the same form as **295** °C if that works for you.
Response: **1.4** °C
